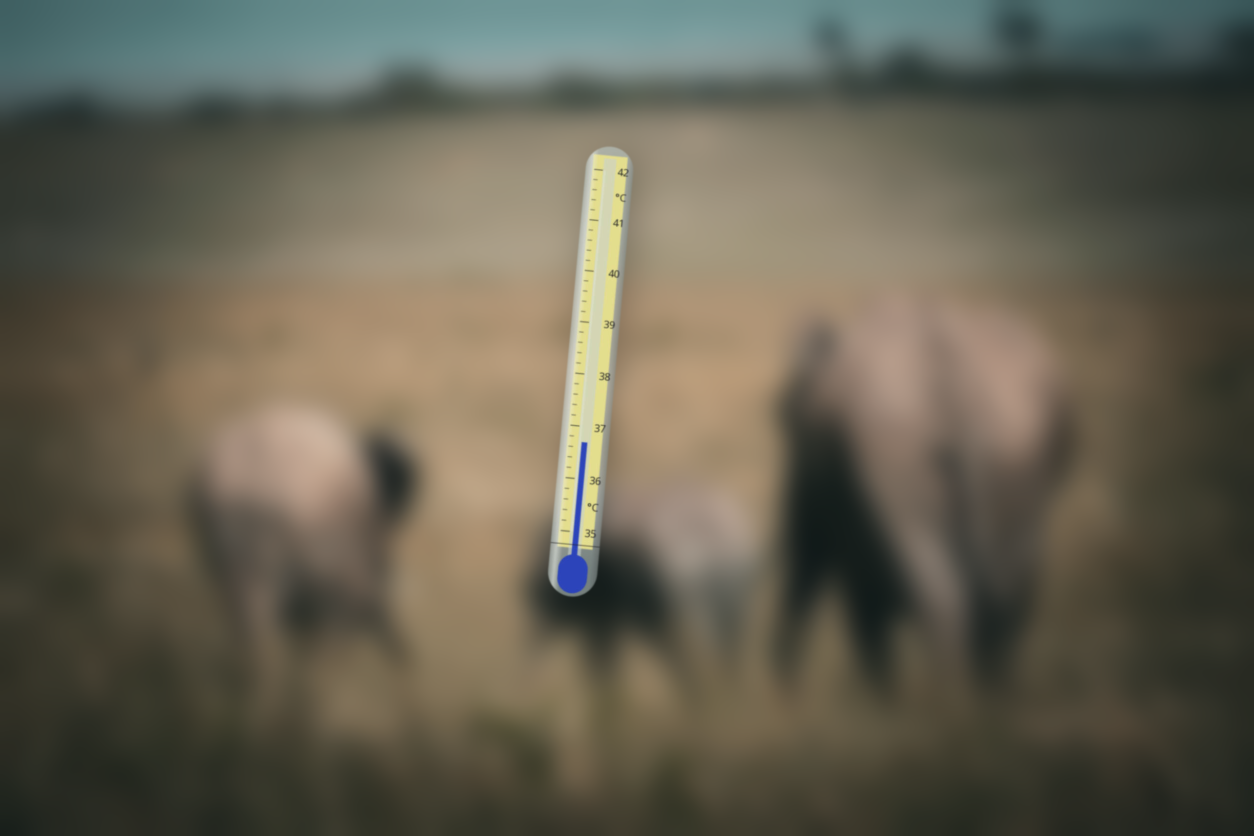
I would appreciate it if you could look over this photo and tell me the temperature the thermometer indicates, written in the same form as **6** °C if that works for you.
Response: **36.7** °C
